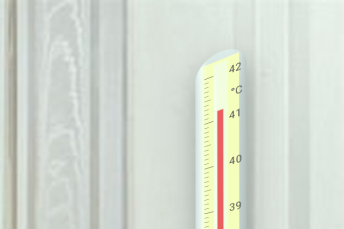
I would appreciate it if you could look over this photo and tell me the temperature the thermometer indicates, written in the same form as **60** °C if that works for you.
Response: **41.2** °C
